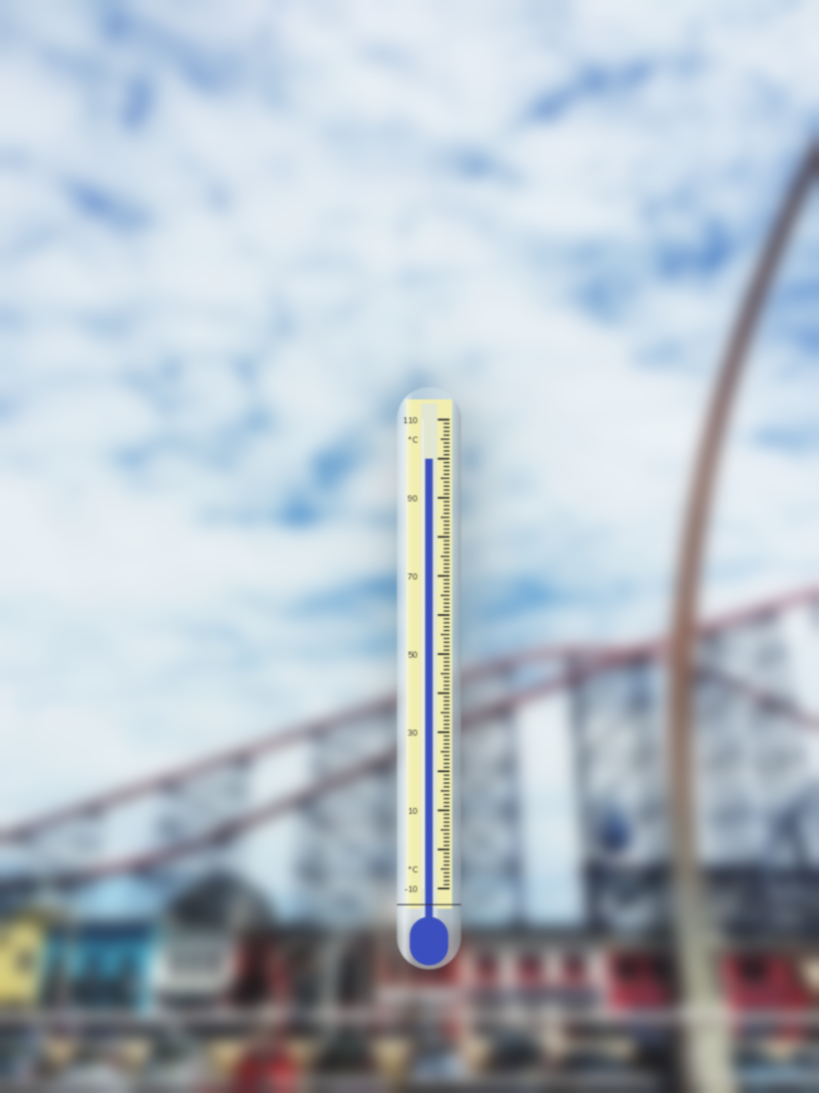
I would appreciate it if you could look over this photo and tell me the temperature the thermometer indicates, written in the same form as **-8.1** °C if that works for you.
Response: **100** °C
